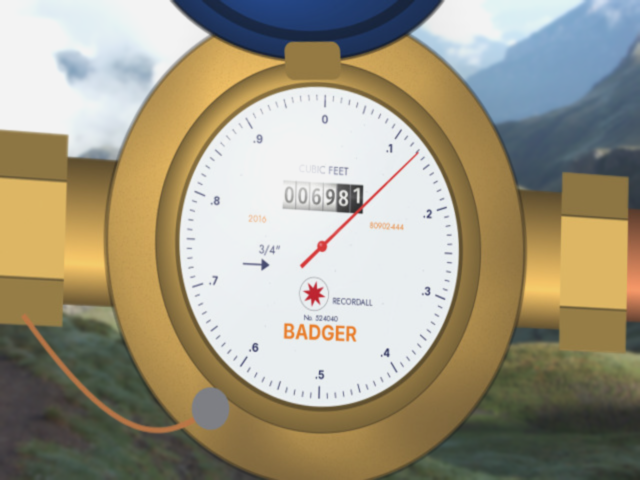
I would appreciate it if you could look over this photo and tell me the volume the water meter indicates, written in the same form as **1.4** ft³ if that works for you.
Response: **6981.13** ft³
